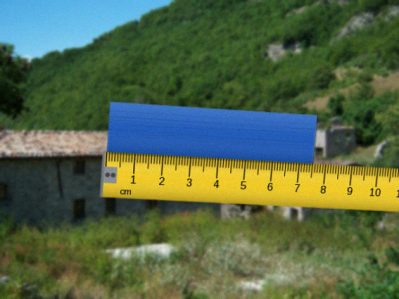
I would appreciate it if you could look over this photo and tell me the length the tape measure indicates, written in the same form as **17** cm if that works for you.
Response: **7.5** cm
